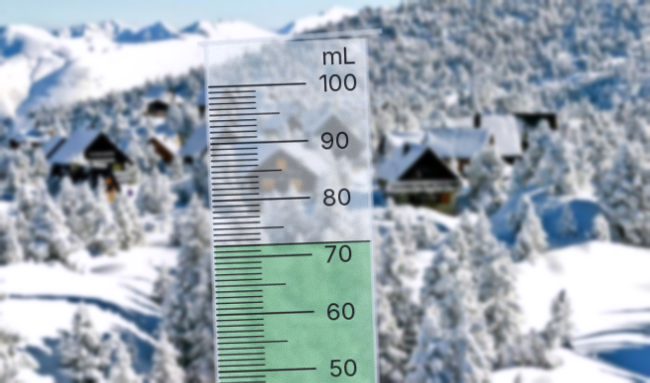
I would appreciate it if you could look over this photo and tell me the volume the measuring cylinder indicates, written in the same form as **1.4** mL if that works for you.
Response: **72** mL
